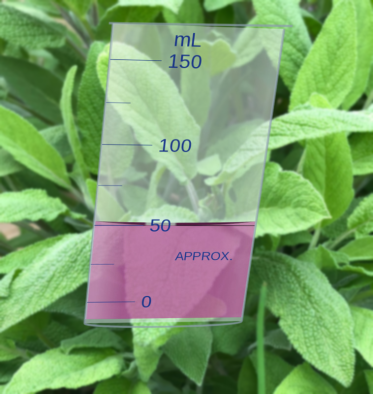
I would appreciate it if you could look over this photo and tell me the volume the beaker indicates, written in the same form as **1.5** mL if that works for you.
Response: **50** mL
